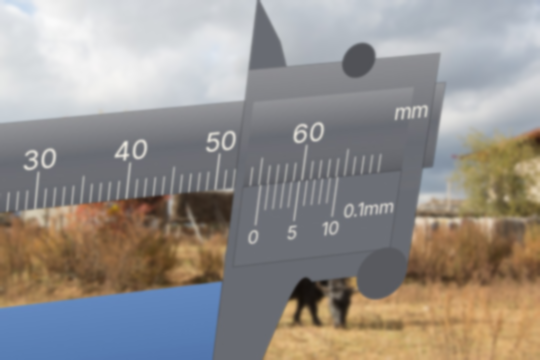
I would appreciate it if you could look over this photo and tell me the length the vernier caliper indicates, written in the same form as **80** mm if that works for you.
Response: **55.2** mm
